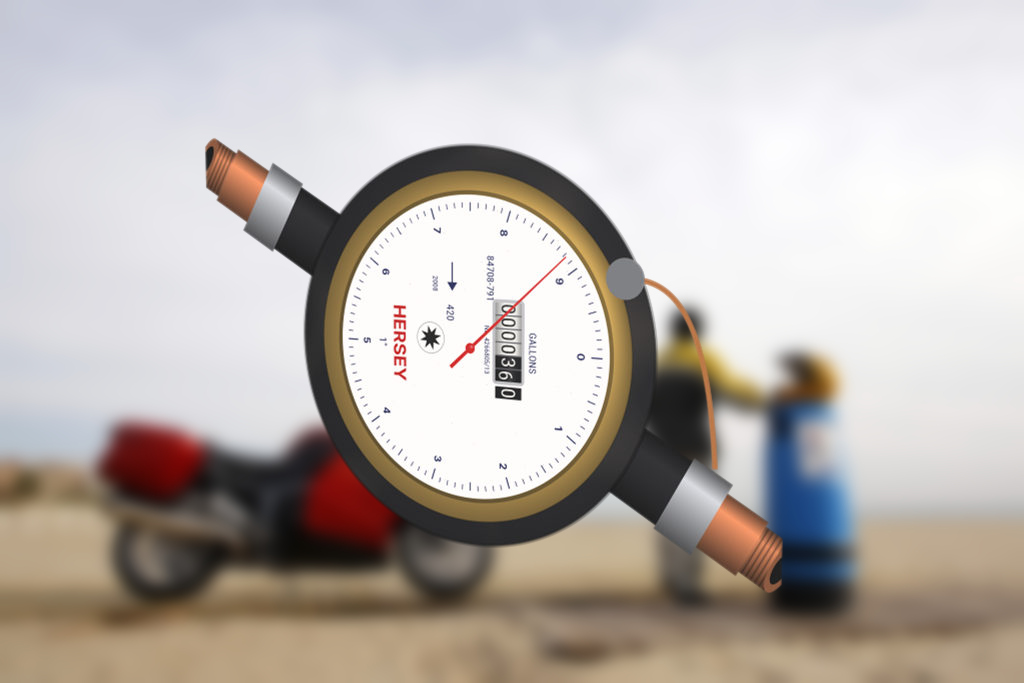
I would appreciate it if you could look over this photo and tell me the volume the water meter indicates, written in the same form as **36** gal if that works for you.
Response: **358.8** gal
